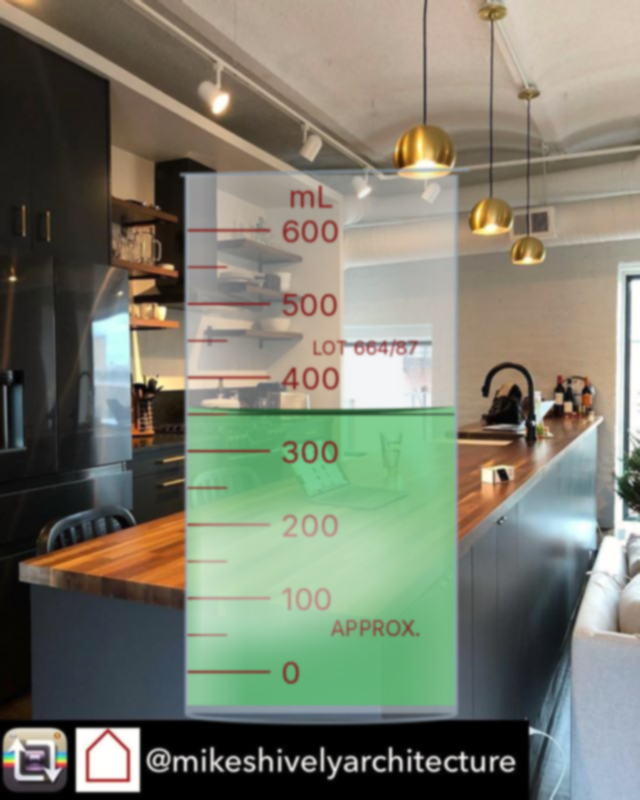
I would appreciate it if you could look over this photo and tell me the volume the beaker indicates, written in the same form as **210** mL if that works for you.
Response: **350** mL
